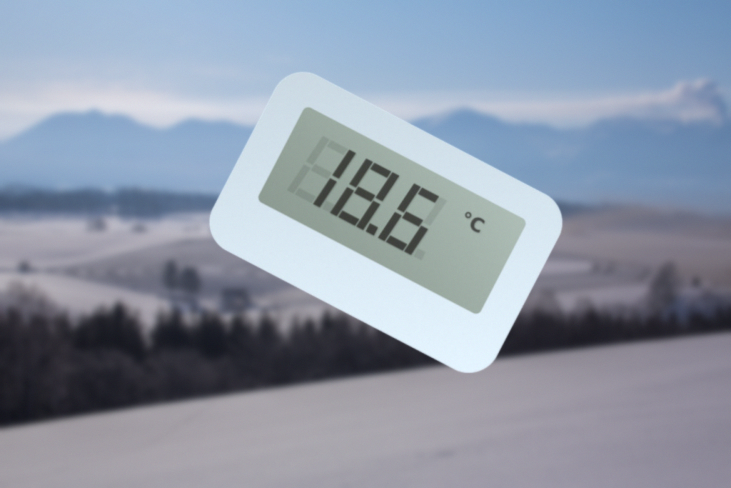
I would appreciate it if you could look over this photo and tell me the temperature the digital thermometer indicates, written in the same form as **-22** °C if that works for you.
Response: **18.6** °C
